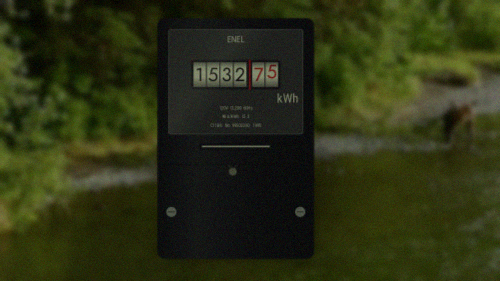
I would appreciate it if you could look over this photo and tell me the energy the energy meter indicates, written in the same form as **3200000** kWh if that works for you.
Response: **1532.75** kWh
